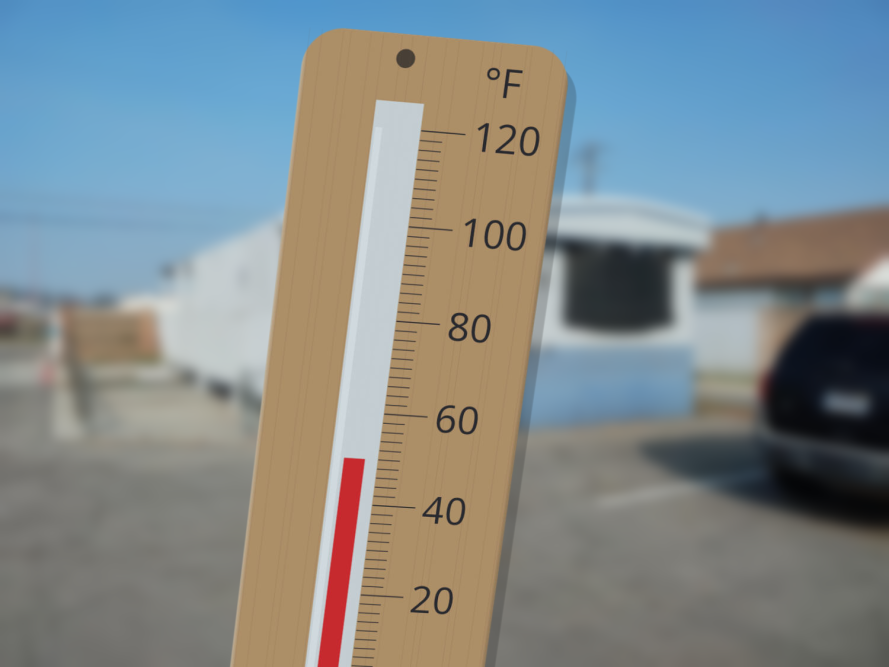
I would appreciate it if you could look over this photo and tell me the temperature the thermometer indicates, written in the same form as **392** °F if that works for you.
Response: **50** °F
